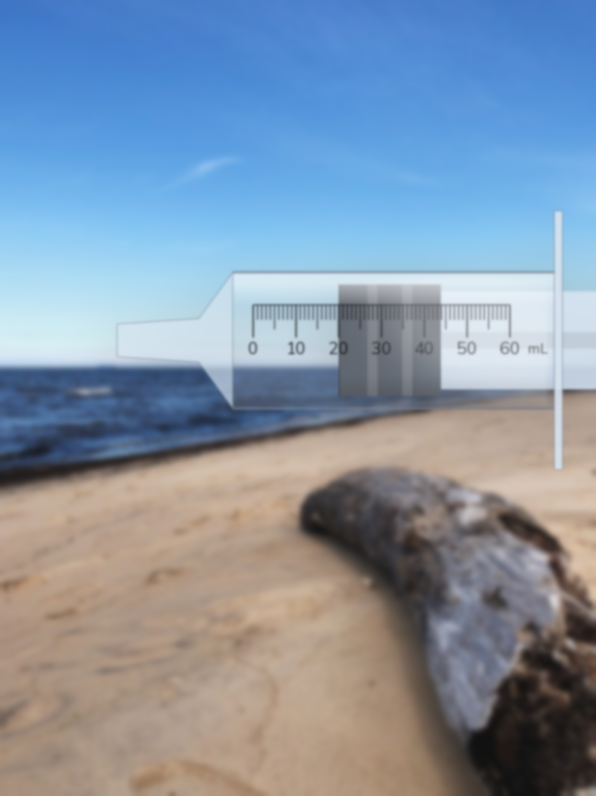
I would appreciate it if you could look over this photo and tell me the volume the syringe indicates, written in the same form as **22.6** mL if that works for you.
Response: **20** mL
